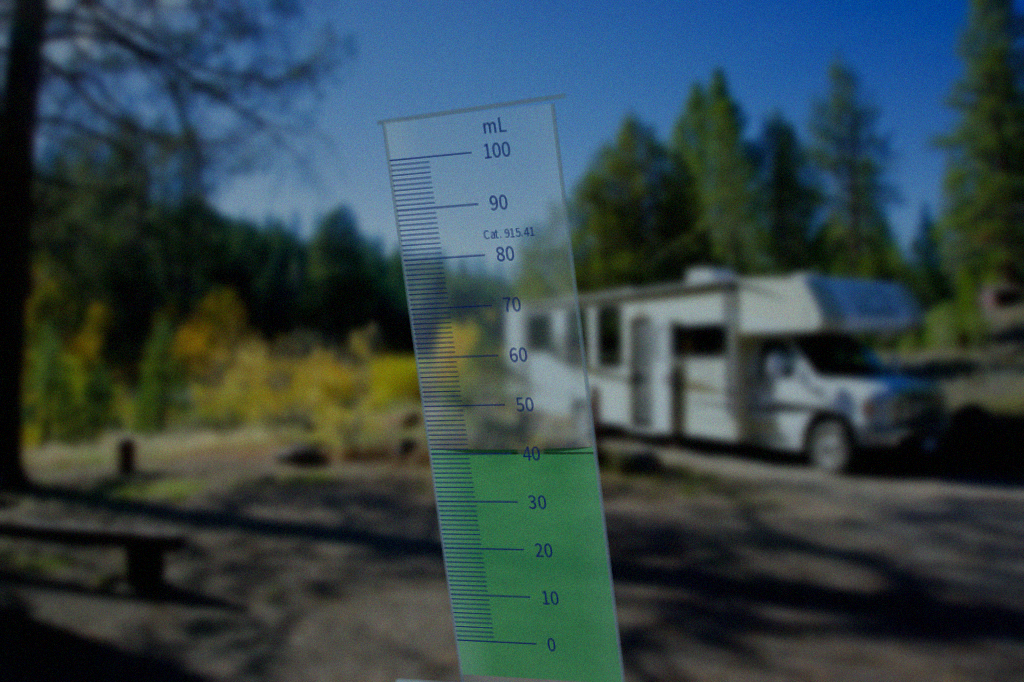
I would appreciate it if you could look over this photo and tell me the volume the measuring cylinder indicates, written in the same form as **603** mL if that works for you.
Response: **40** mL
